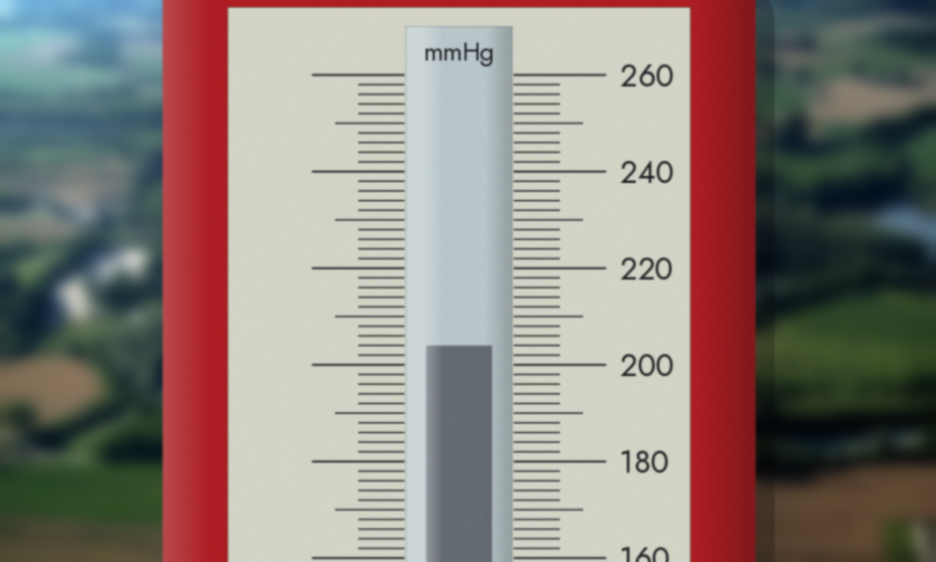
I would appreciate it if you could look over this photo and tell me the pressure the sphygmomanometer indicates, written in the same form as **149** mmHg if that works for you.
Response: **204** mmHg
